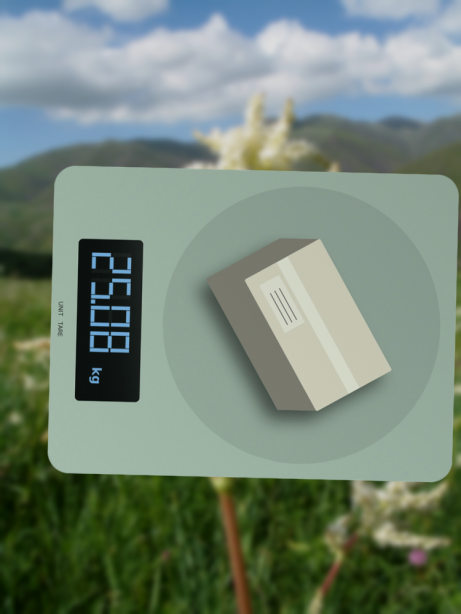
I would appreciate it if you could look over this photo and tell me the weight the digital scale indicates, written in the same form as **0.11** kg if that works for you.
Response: **25.08** kg
